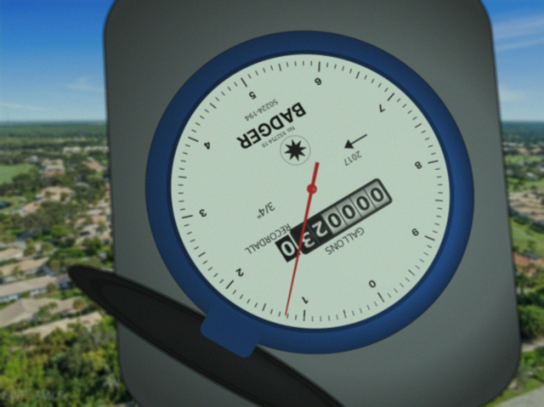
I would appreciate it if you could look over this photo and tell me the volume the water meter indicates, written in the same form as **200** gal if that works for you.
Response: **231.2** gal
